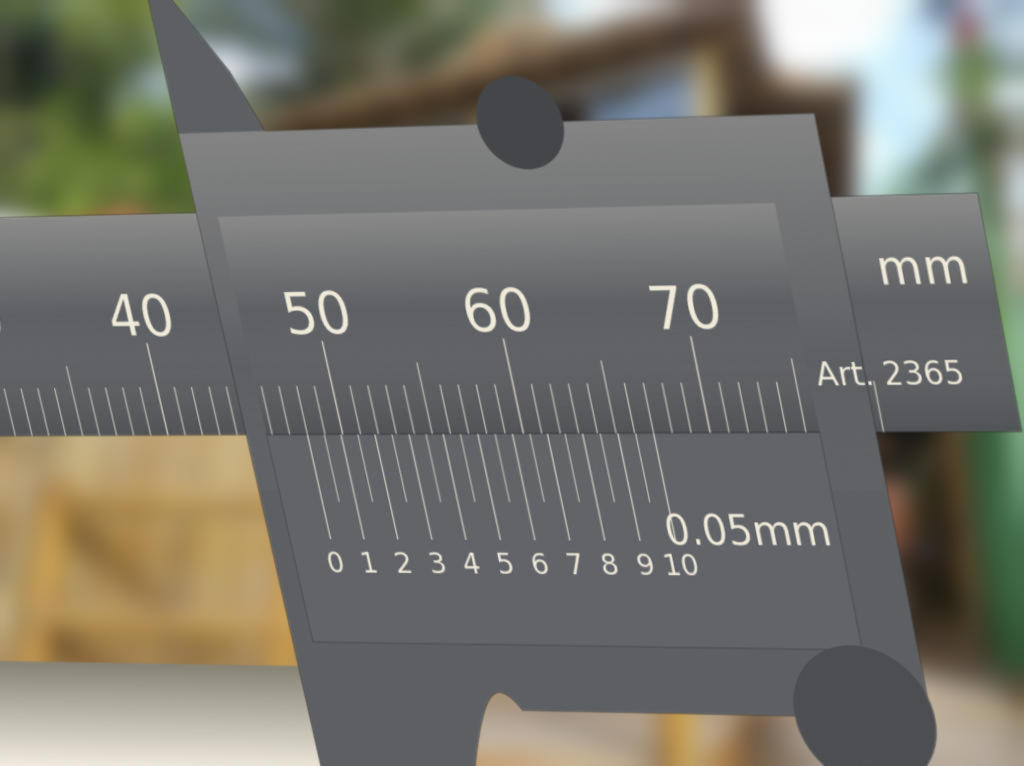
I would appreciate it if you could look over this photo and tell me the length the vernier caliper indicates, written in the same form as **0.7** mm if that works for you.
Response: **48.0** mm
